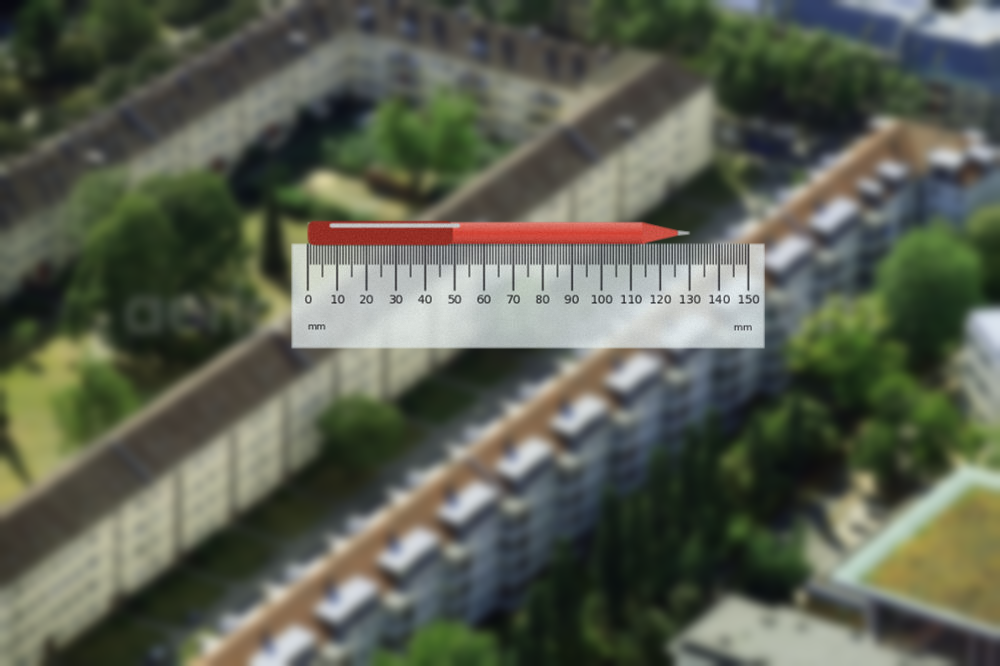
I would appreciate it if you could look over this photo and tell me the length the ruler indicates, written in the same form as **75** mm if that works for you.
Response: **130** mm
